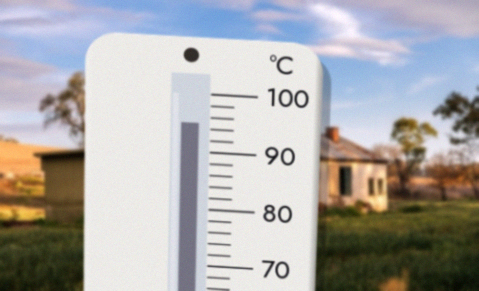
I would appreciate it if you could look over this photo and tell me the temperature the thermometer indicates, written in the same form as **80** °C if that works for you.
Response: **95** °C
